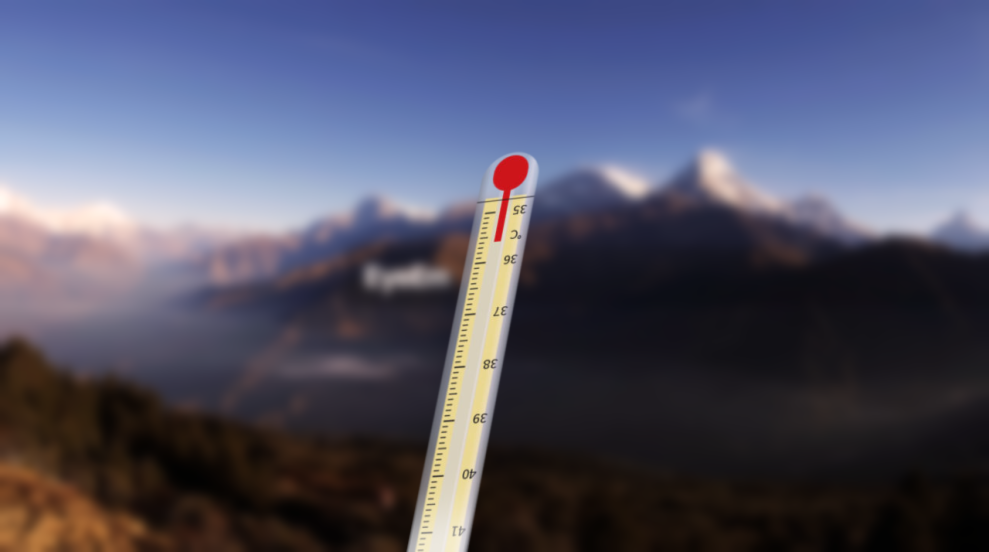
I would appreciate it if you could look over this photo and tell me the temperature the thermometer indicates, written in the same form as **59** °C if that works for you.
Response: **35.6** °C
